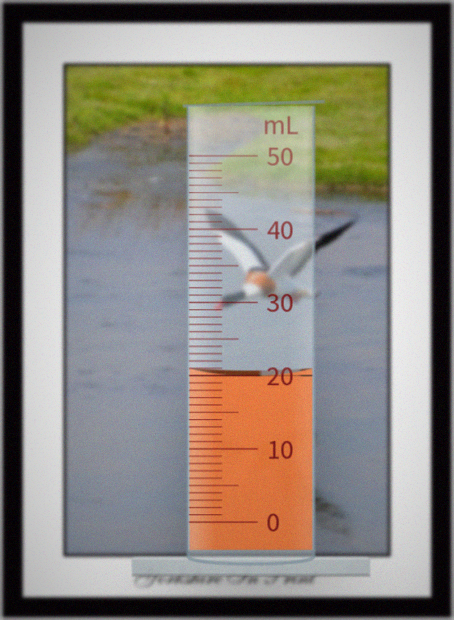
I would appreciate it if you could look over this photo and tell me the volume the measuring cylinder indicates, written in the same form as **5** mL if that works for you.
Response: **20** mL
